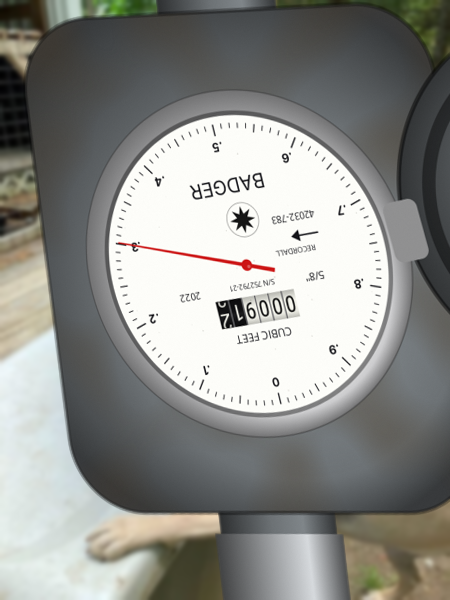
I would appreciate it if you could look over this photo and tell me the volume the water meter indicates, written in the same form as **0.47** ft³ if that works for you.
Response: **912.30** ft³
